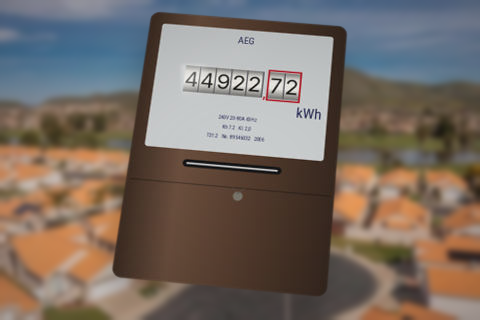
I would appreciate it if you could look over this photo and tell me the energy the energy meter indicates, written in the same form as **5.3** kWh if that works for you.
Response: **44922.72** kWh
